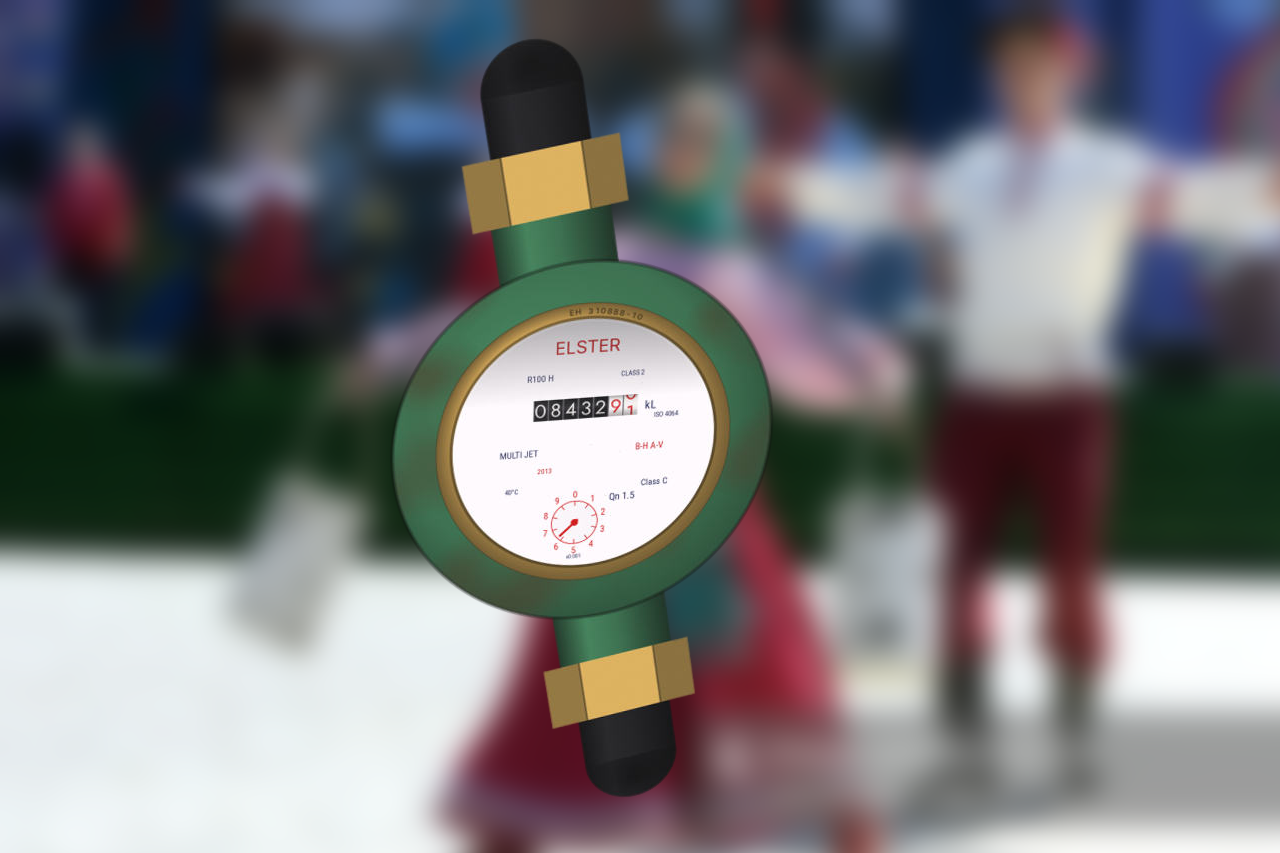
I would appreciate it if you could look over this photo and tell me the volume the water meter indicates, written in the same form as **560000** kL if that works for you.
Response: **8432.906** kL
